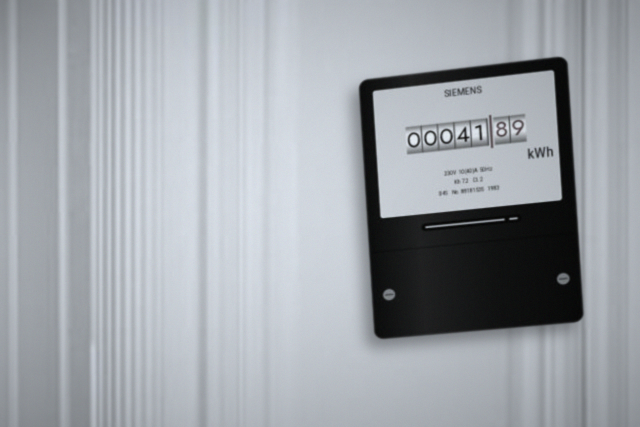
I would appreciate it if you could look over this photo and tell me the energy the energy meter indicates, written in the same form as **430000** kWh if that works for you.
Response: **41.89** kWh
